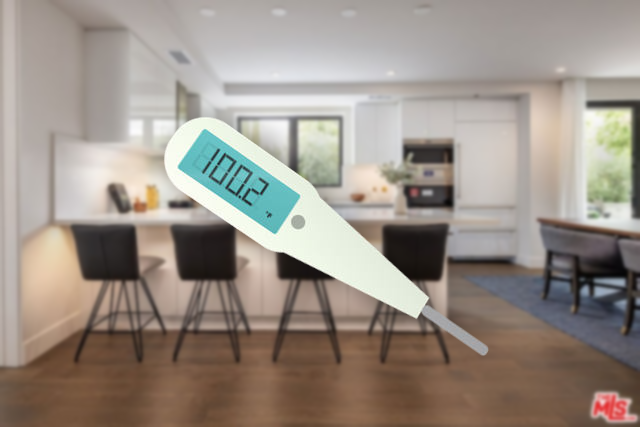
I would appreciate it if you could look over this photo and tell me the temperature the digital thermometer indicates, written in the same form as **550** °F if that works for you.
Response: **100.2** °F
